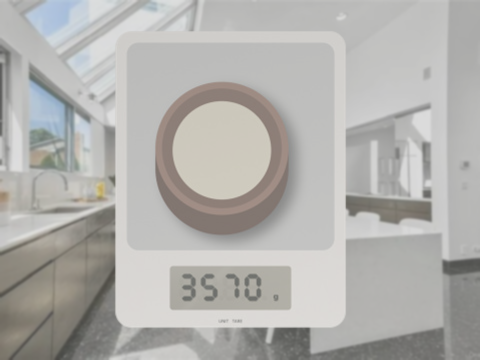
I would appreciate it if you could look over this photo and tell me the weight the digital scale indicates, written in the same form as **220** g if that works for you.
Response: **3570** g
